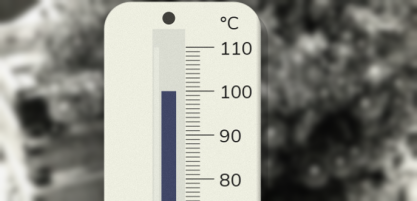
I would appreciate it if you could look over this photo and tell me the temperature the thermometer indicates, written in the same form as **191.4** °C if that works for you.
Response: **100** °C
